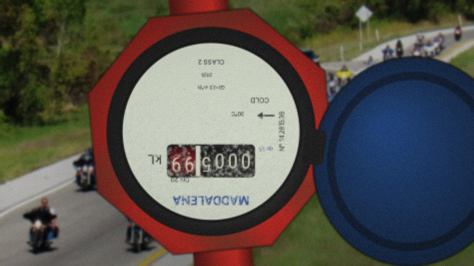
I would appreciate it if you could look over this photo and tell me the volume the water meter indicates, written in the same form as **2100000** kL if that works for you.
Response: **5.99** kL
